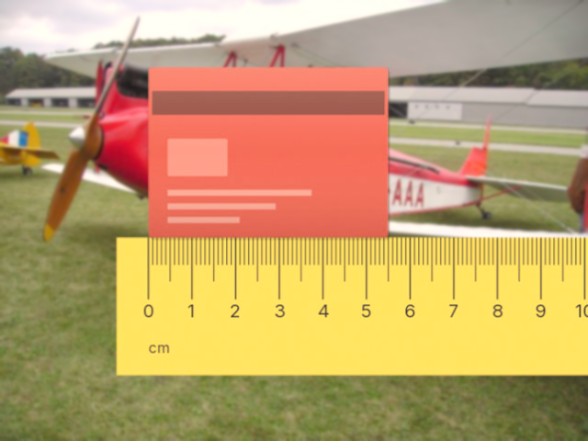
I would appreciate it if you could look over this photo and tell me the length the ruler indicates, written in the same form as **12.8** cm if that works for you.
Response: **5.5** cm
